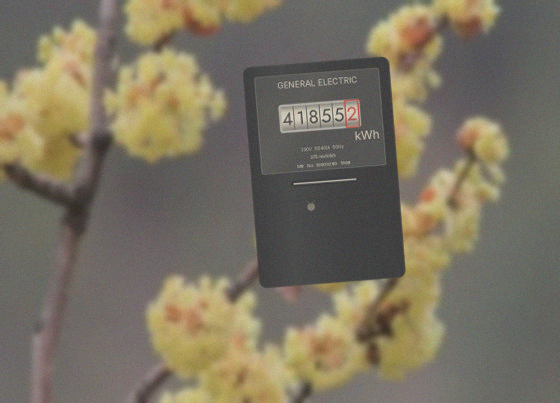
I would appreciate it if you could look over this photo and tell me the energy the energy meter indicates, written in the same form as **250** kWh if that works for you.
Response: **41855.2** kWh
